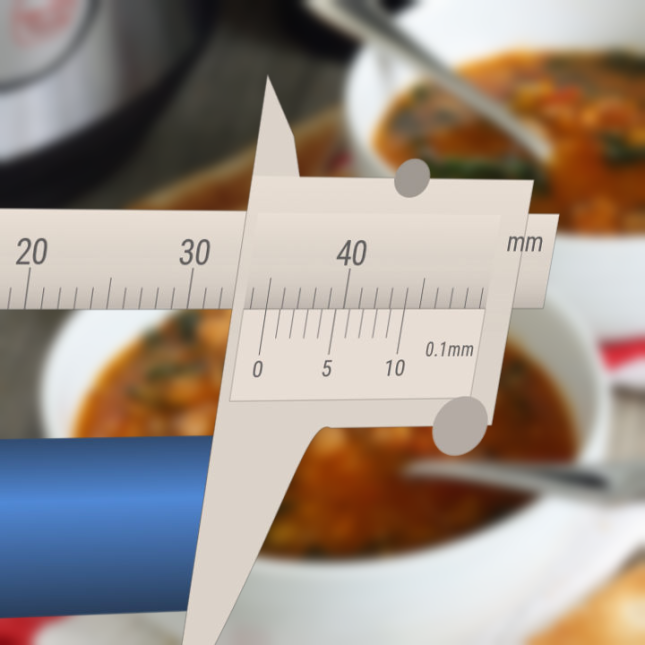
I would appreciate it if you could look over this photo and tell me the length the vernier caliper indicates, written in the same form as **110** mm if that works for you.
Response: **35.0** mm
